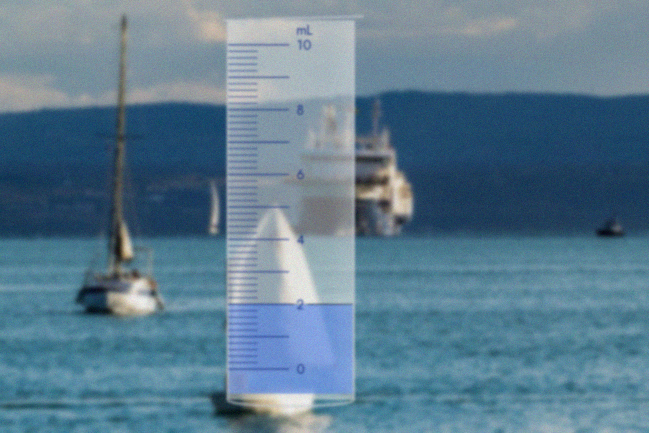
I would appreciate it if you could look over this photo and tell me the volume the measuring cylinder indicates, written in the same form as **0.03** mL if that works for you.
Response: **2** mL
